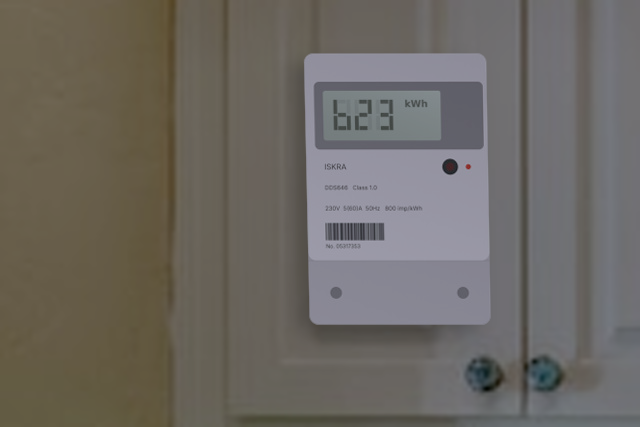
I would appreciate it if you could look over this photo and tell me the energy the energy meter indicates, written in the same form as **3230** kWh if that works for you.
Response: **623** kWh
